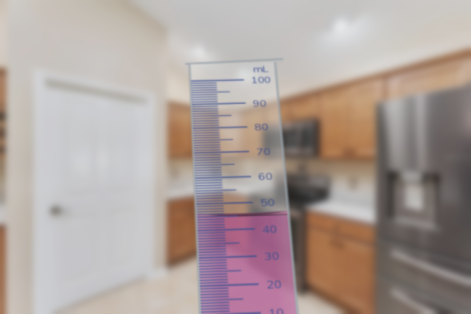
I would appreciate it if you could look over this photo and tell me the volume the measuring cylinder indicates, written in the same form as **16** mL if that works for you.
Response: **45** mL
